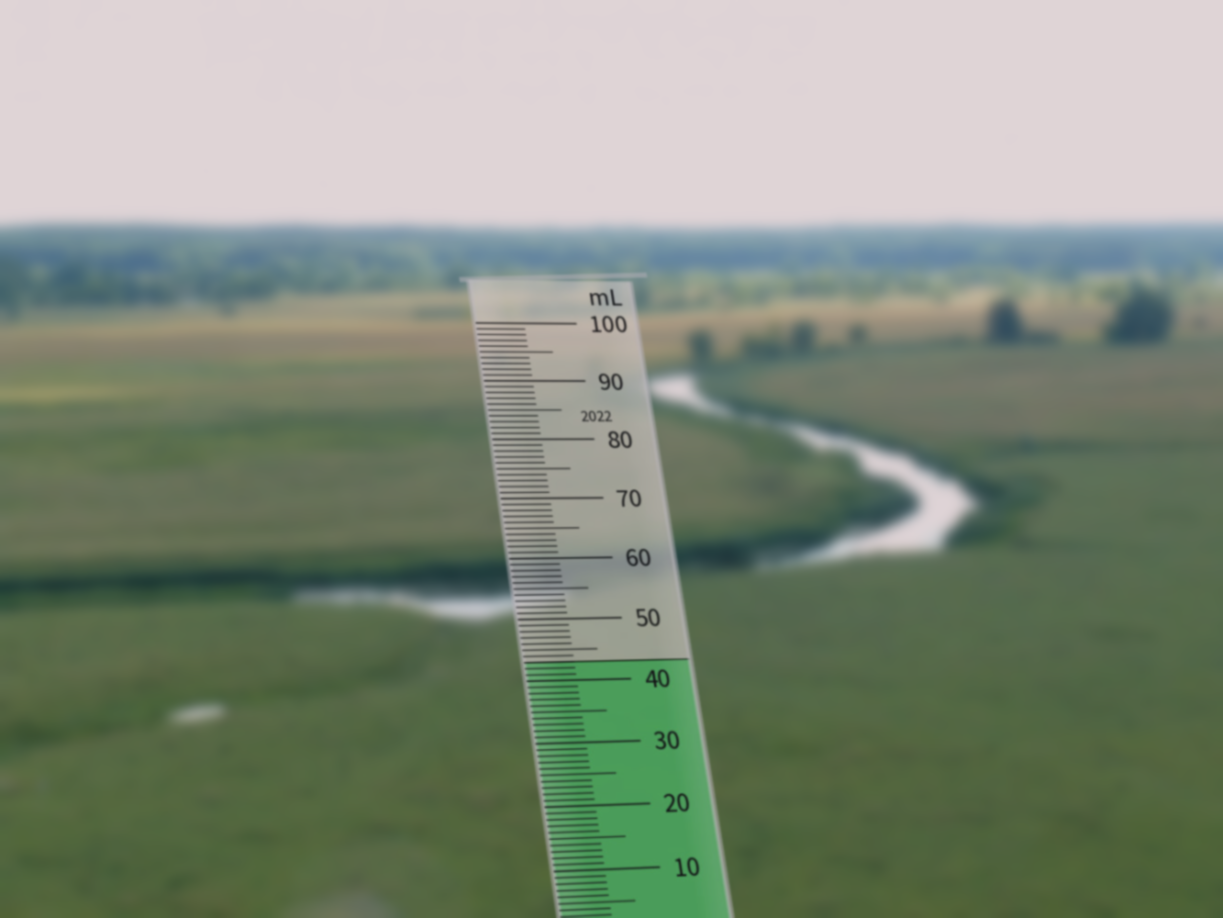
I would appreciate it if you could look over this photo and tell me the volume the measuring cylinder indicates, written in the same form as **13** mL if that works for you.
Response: **43** mL
